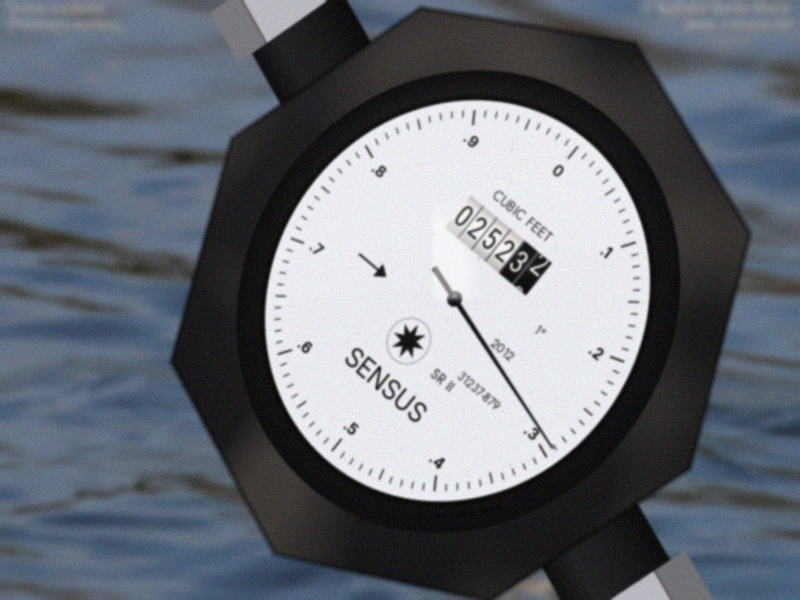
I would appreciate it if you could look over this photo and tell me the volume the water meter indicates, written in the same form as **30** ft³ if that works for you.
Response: **25232.29** ft³
